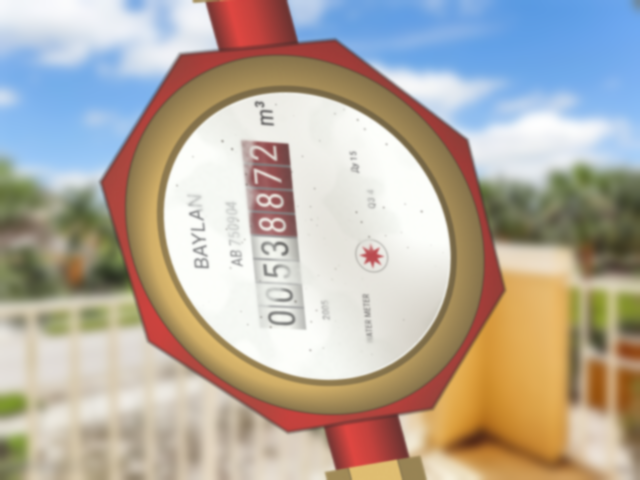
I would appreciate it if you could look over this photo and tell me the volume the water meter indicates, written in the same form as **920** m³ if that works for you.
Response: **53.8872** m³
